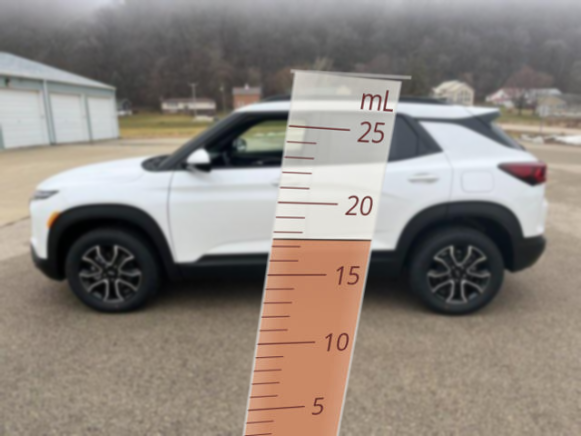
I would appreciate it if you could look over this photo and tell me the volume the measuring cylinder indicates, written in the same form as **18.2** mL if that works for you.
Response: **17.5** mL
